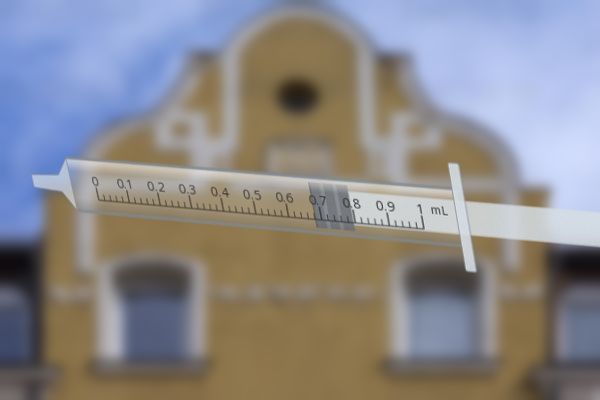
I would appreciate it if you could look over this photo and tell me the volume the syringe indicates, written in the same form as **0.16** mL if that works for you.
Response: **0.68** mL
